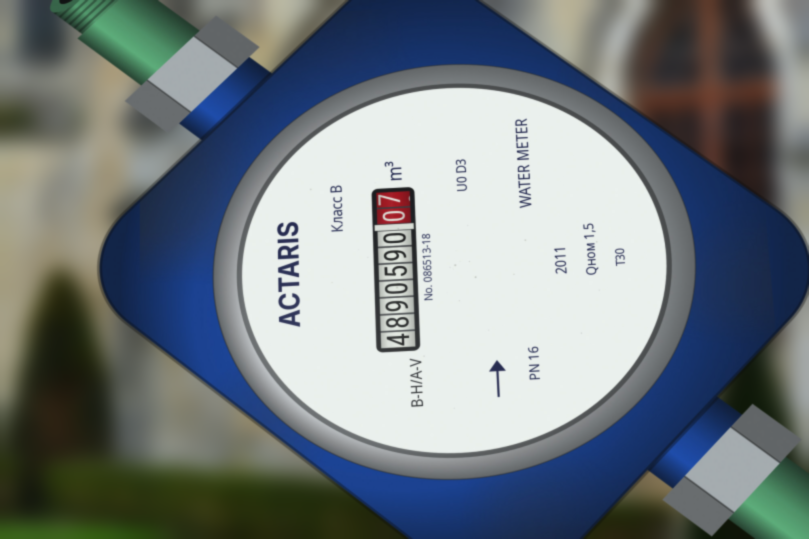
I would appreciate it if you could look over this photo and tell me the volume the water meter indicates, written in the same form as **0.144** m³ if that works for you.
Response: **4890590.07** m³
